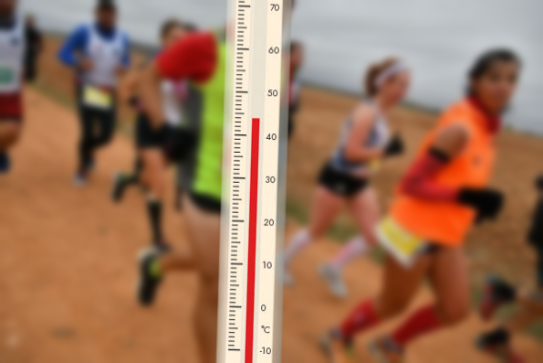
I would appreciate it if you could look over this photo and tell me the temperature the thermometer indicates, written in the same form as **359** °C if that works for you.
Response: **44** °C
